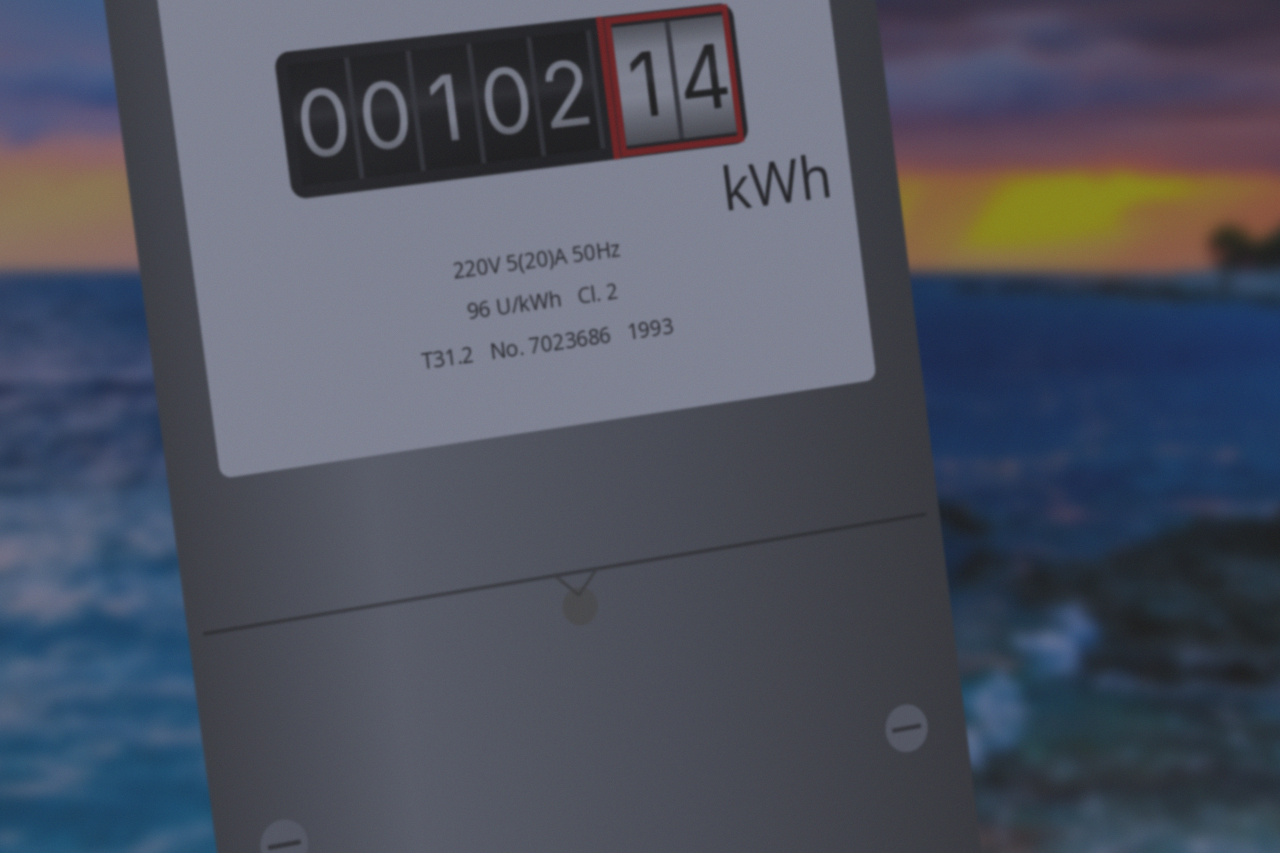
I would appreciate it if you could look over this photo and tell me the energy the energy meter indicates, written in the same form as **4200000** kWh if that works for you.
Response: **102.14** kWh
